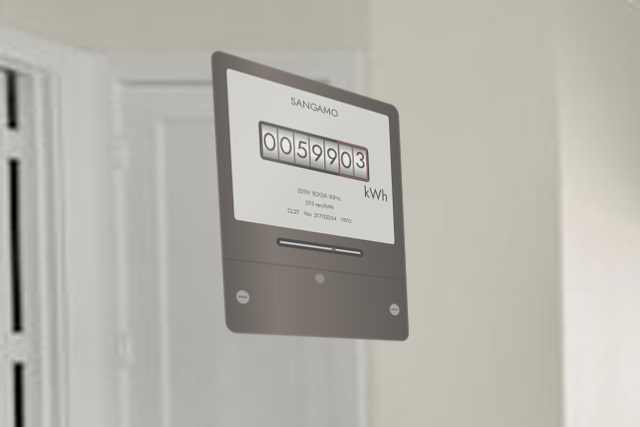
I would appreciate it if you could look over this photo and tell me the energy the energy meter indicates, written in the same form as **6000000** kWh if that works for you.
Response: **599.03** kWh
